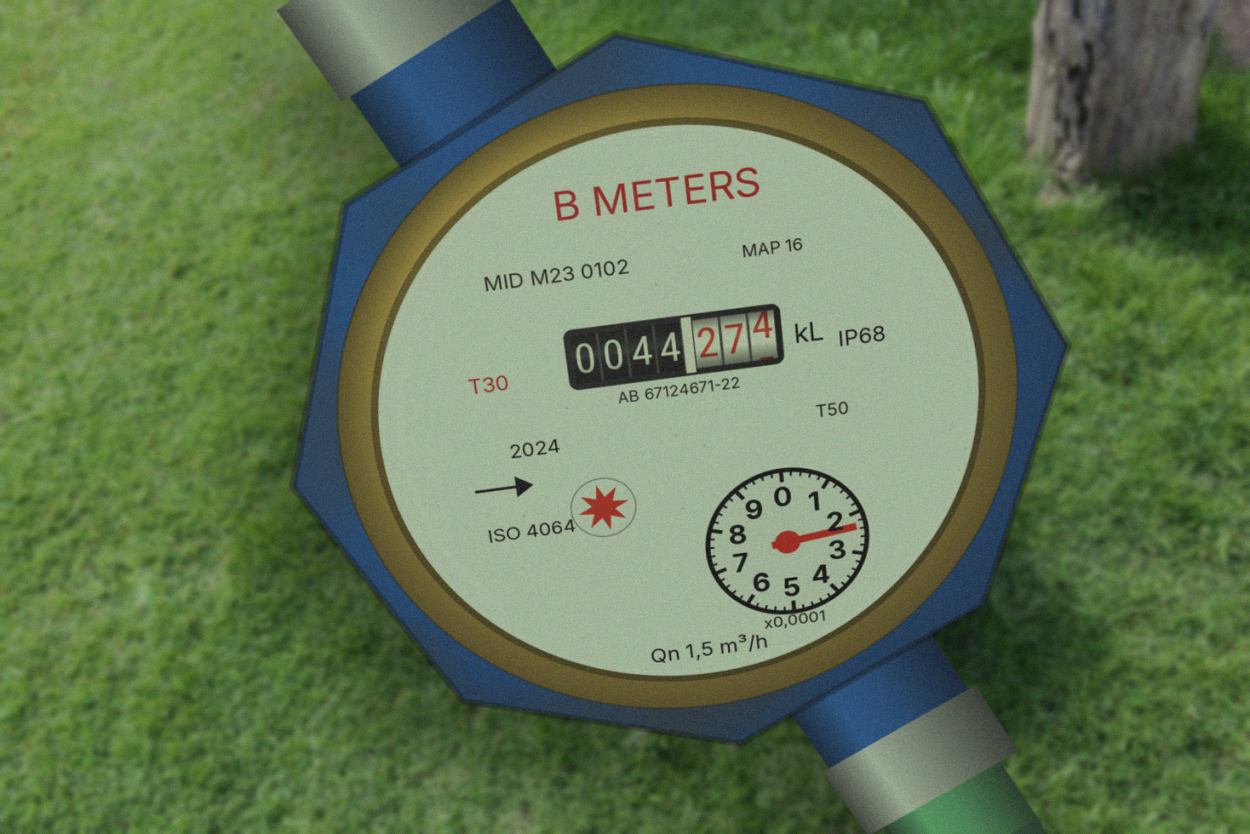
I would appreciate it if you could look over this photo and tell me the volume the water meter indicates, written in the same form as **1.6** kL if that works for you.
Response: **44.2742** kL
